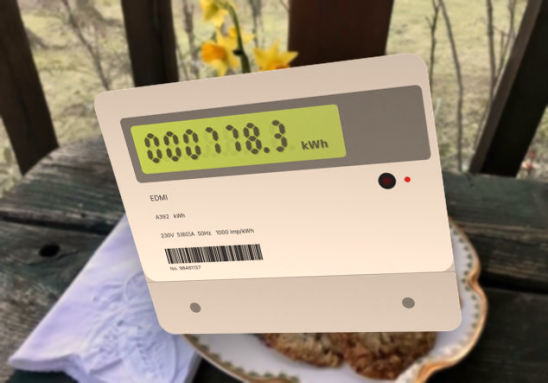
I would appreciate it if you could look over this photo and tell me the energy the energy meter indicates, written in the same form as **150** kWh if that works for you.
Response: **778.3** kWh
